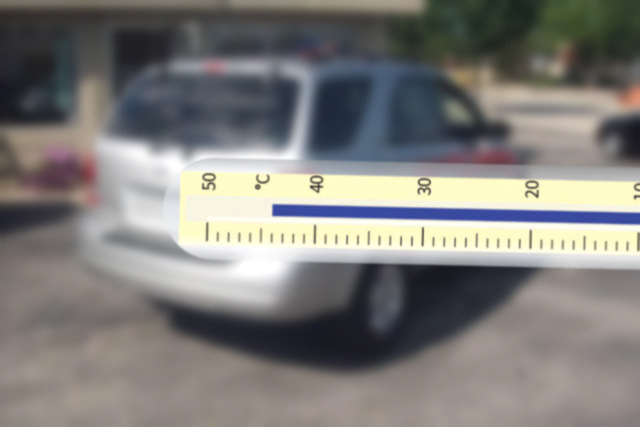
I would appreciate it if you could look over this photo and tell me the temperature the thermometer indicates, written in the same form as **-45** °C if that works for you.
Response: **44** °C
